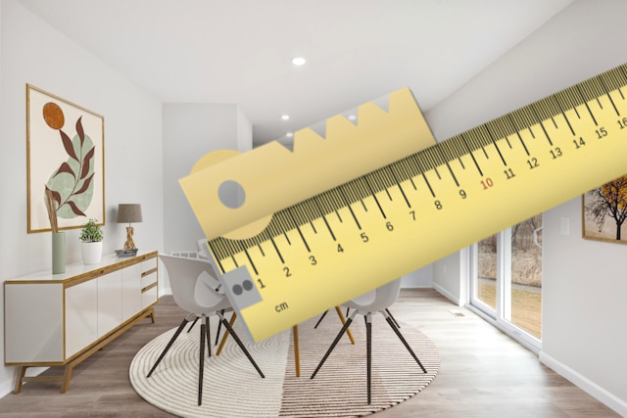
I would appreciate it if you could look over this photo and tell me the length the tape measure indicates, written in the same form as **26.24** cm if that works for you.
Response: **9** cm
